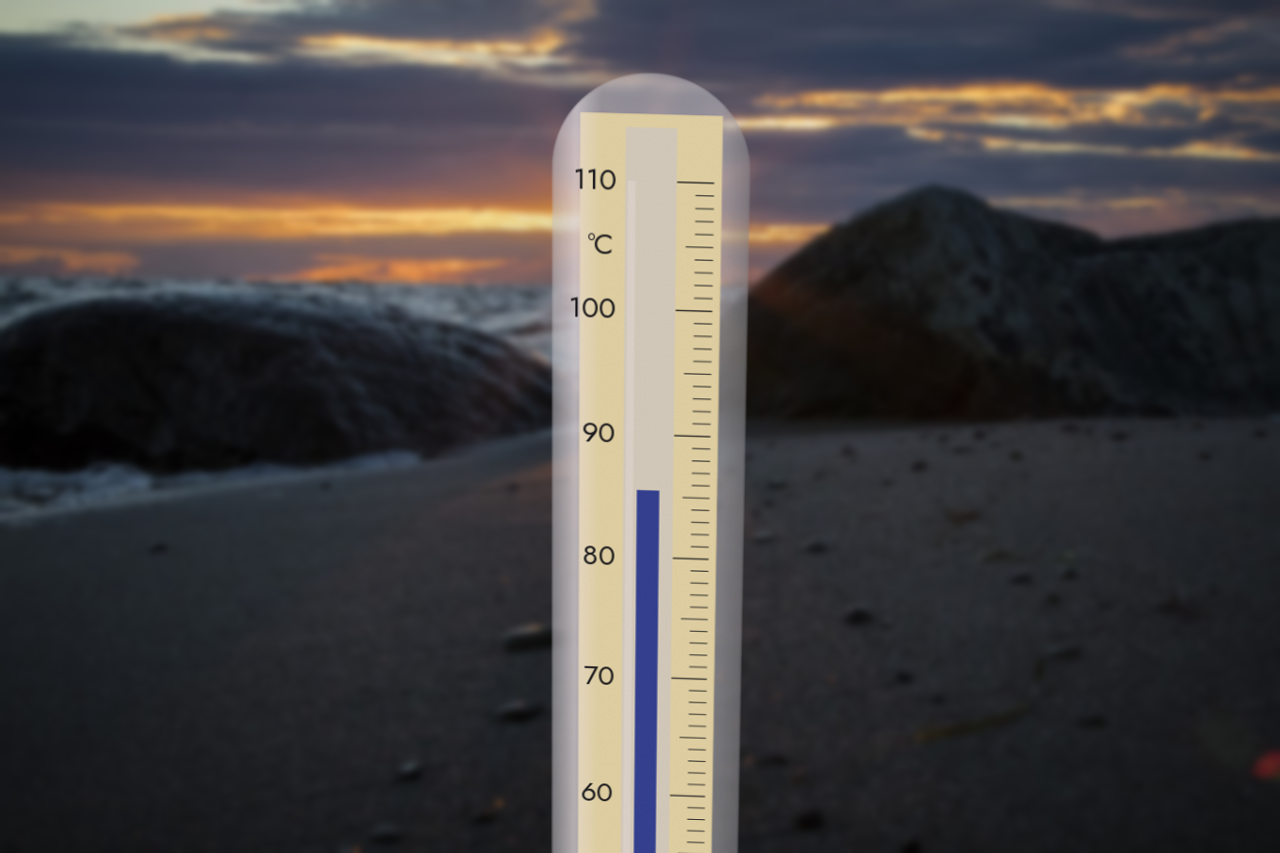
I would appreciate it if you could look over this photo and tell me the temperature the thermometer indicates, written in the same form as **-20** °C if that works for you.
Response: **85.5** °C
